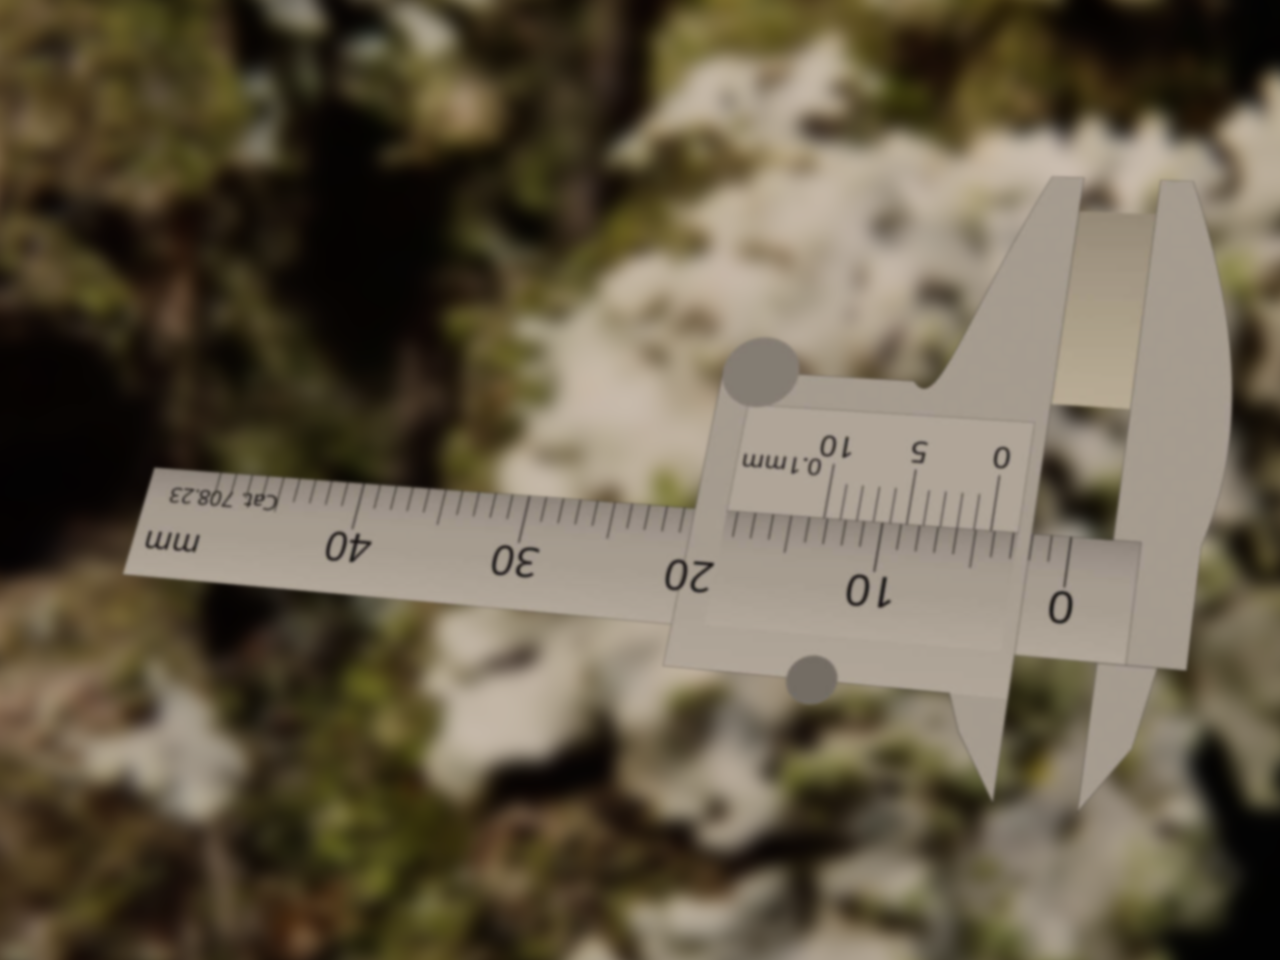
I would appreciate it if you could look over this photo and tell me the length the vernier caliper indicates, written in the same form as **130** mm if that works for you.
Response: **4.2** mm
